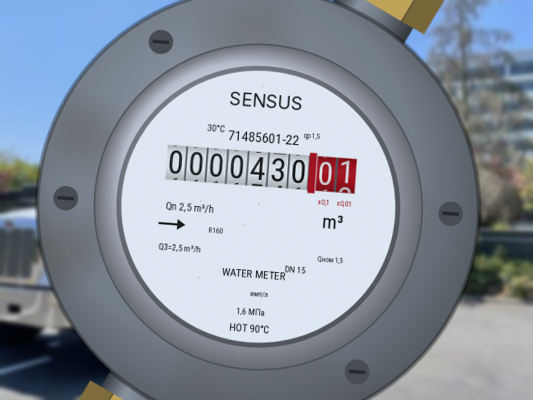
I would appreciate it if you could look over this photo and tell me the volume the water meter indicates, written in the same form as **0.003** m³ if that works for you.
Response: **430.01** m³
